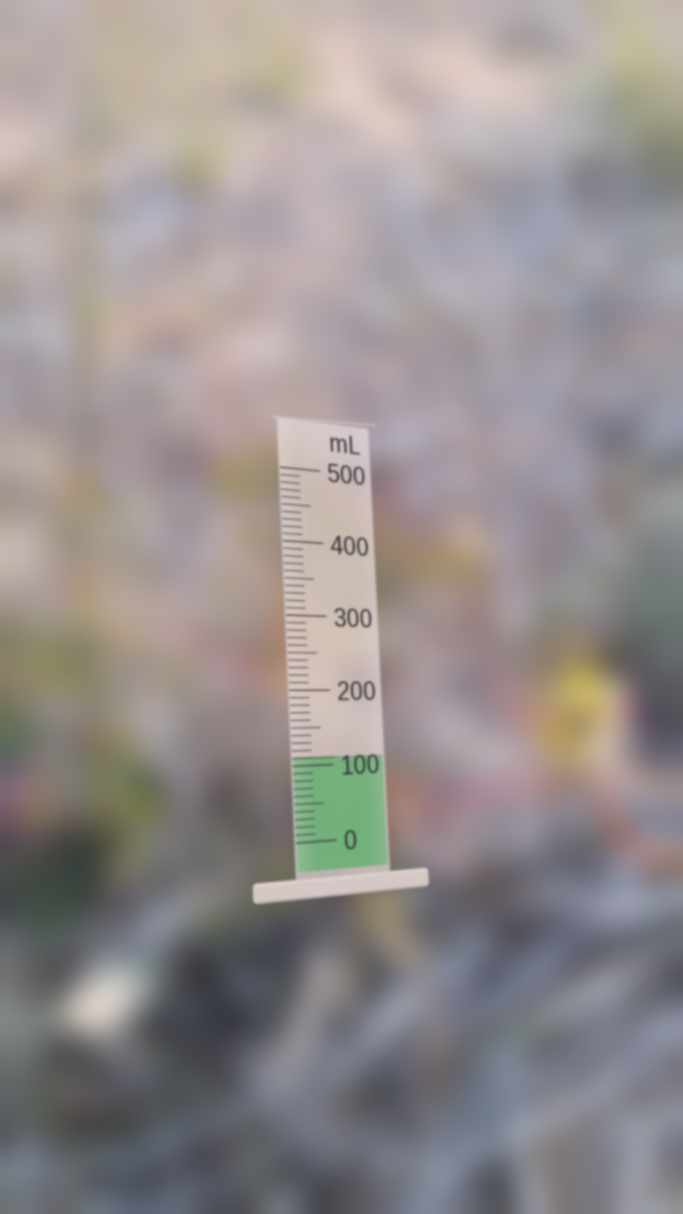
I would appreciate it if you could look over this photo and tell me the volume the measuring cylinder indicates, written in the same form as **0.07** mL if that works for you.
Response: **110** mL
